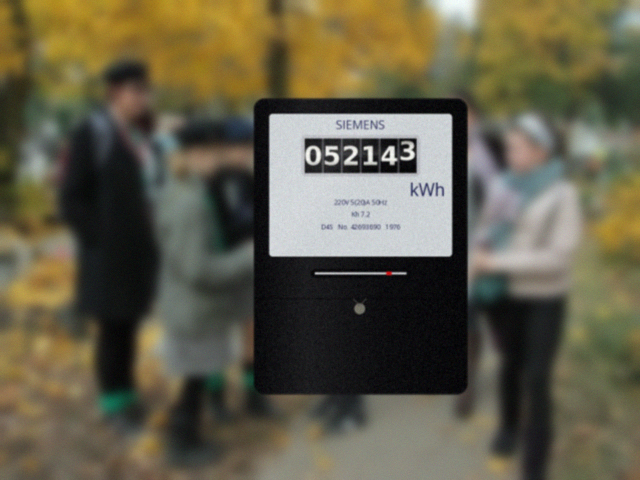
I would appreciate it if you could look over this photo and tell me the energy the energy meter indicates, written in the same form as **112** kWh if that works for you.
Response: **52143** kWh
